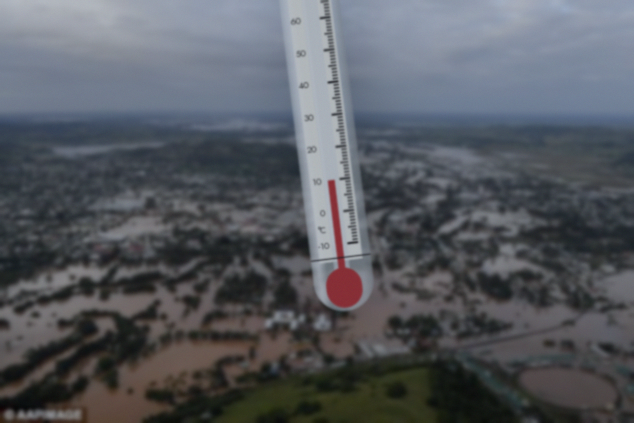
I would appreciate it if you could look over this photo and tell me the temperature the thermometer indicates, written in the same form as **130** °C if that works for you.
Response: **10** °C
